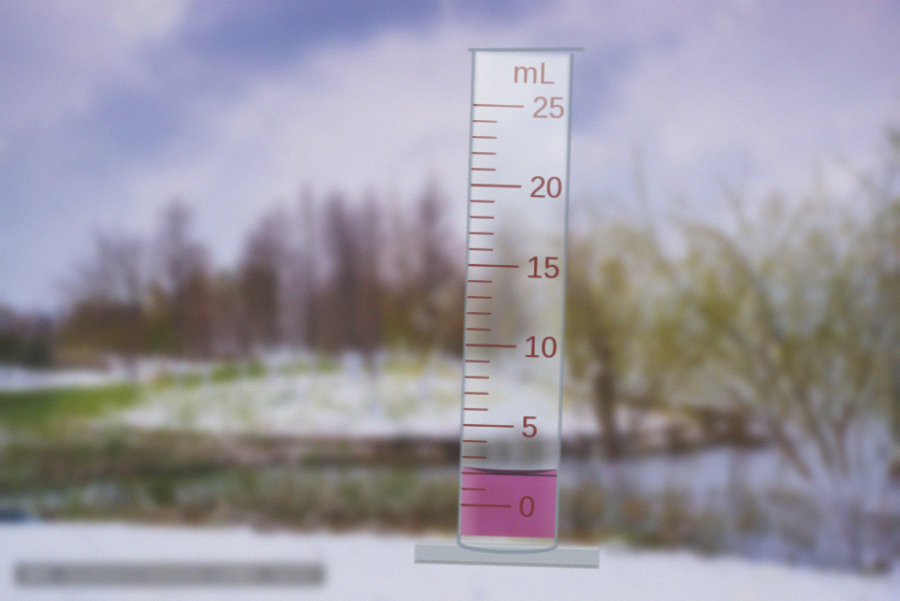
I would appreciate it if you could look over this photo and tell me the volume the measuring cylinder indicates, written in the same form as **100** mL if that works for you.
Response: **2** mL
